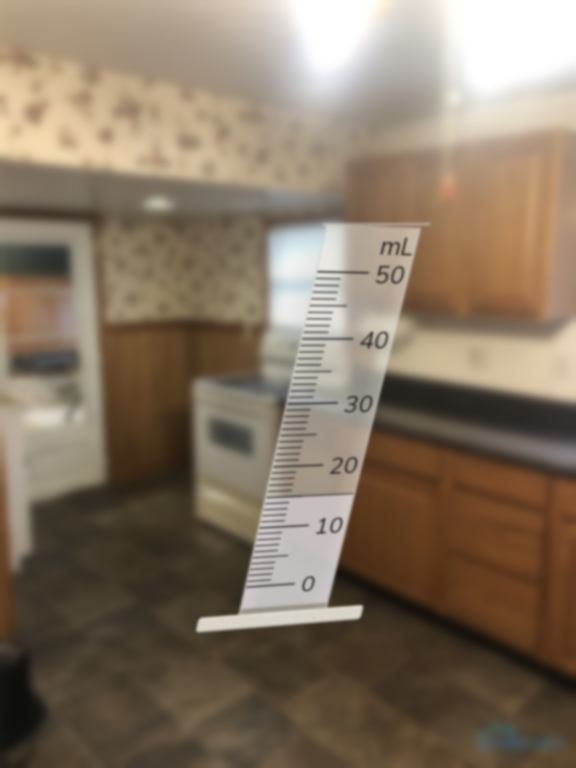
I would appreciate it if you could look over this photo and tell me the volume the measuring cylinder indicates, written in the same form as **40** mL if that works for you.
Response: **15** mL
